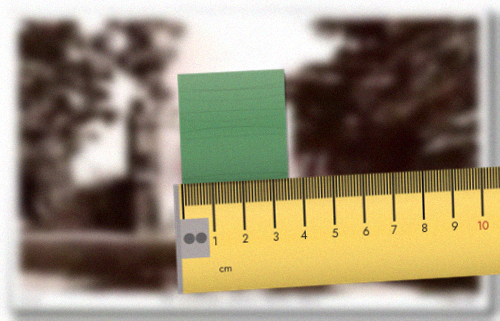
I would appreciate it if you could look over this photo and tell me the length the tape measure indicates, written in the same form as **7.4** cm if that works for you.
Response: **3.5** cm
